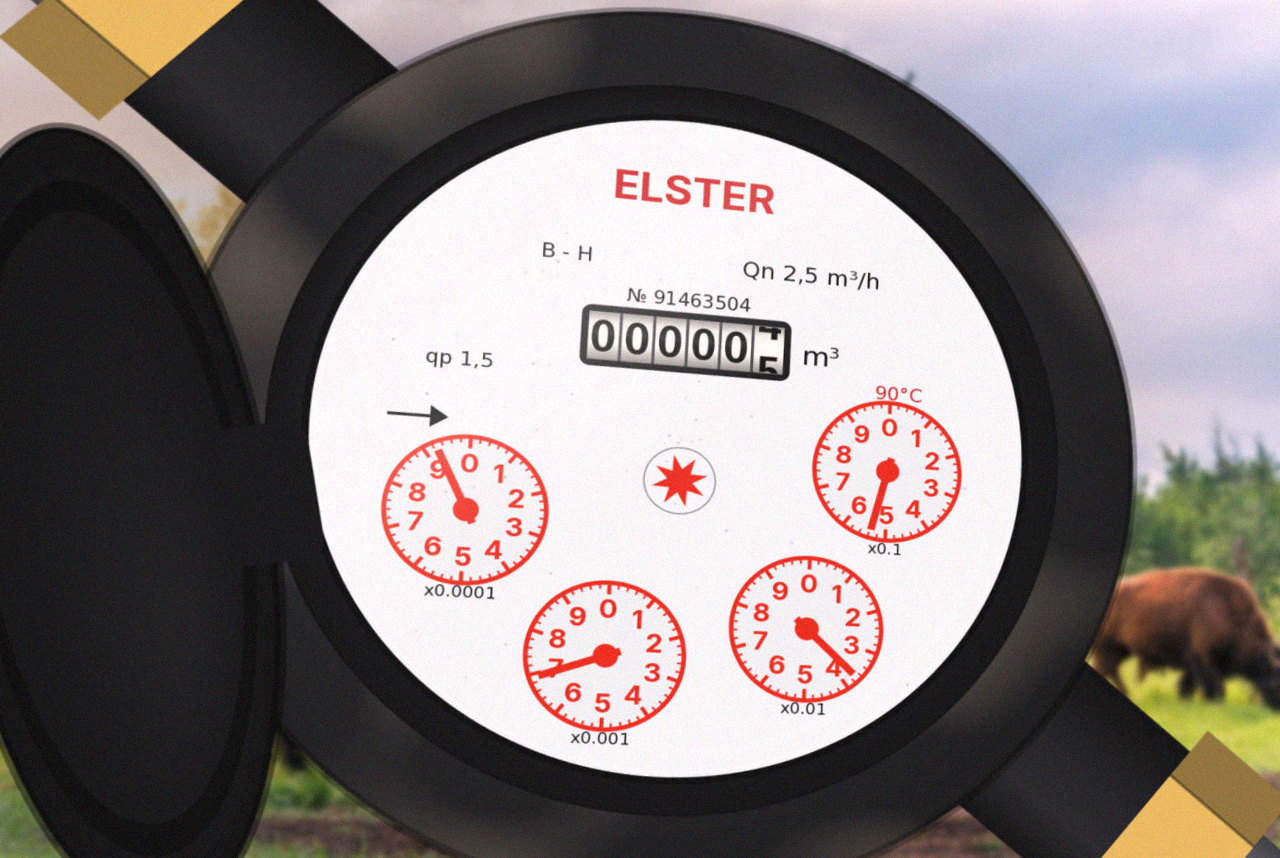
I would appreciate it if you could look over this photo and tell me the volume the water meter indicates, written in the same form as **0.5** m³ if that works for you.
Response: **4.5369** m³
